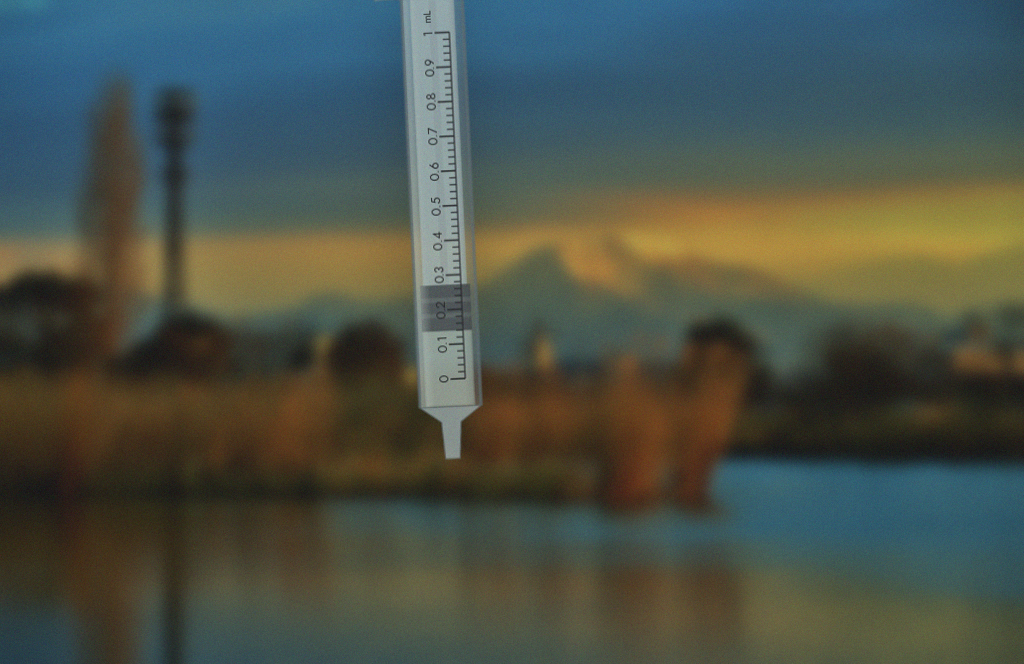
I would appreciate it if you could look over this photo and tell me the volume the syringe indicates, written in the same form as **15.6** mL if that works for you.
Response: **0.14** mL
